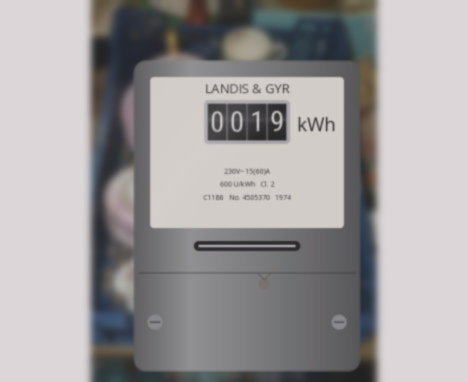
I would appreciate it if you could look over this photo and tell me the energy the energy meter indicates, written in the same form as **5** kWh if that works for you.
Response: **19** kWh
